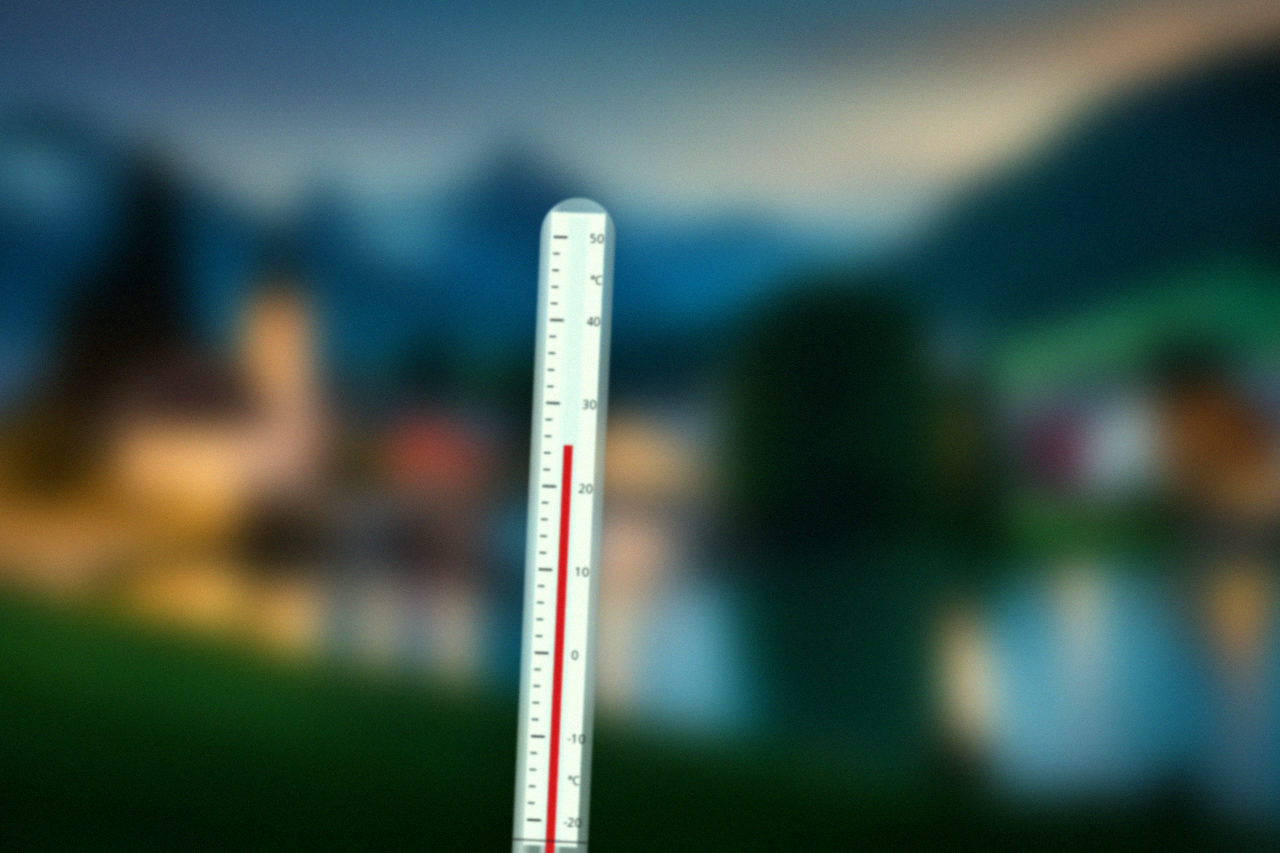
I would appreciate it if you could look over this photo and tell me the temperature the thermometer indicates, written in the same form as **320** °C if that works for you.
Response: **25** °C
